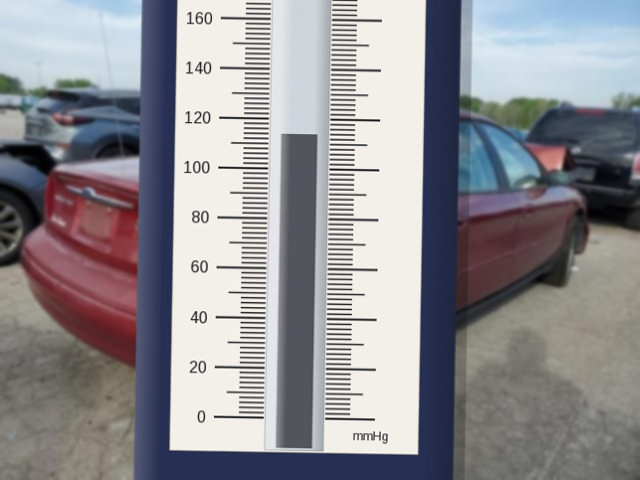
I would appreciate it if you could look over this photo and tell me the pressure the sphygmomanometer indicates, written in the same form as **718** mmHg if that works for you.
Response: **114** mmHg
